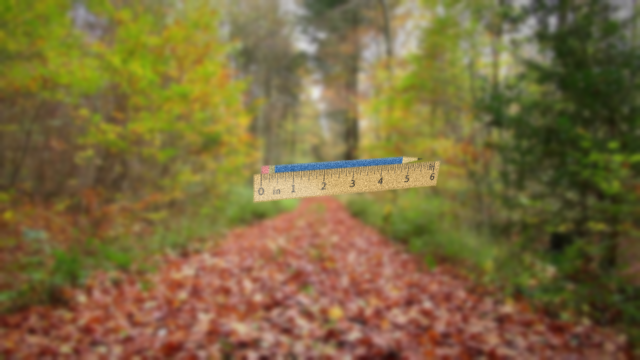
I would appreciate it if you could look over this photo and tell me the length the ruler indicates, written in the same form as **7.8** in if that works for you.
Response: **5.5** in
